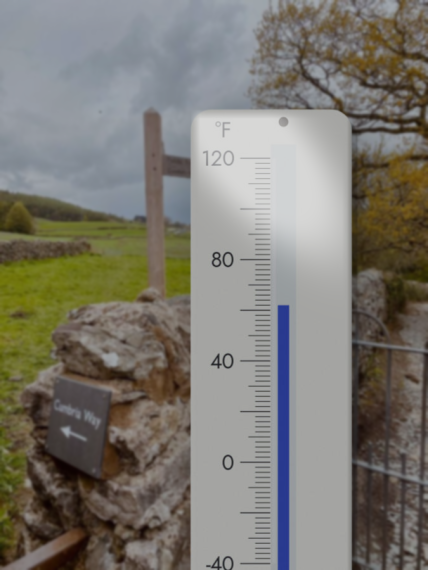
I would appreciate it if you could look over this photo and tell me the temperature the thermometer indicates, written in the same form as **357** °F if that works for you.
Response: **62** °F
